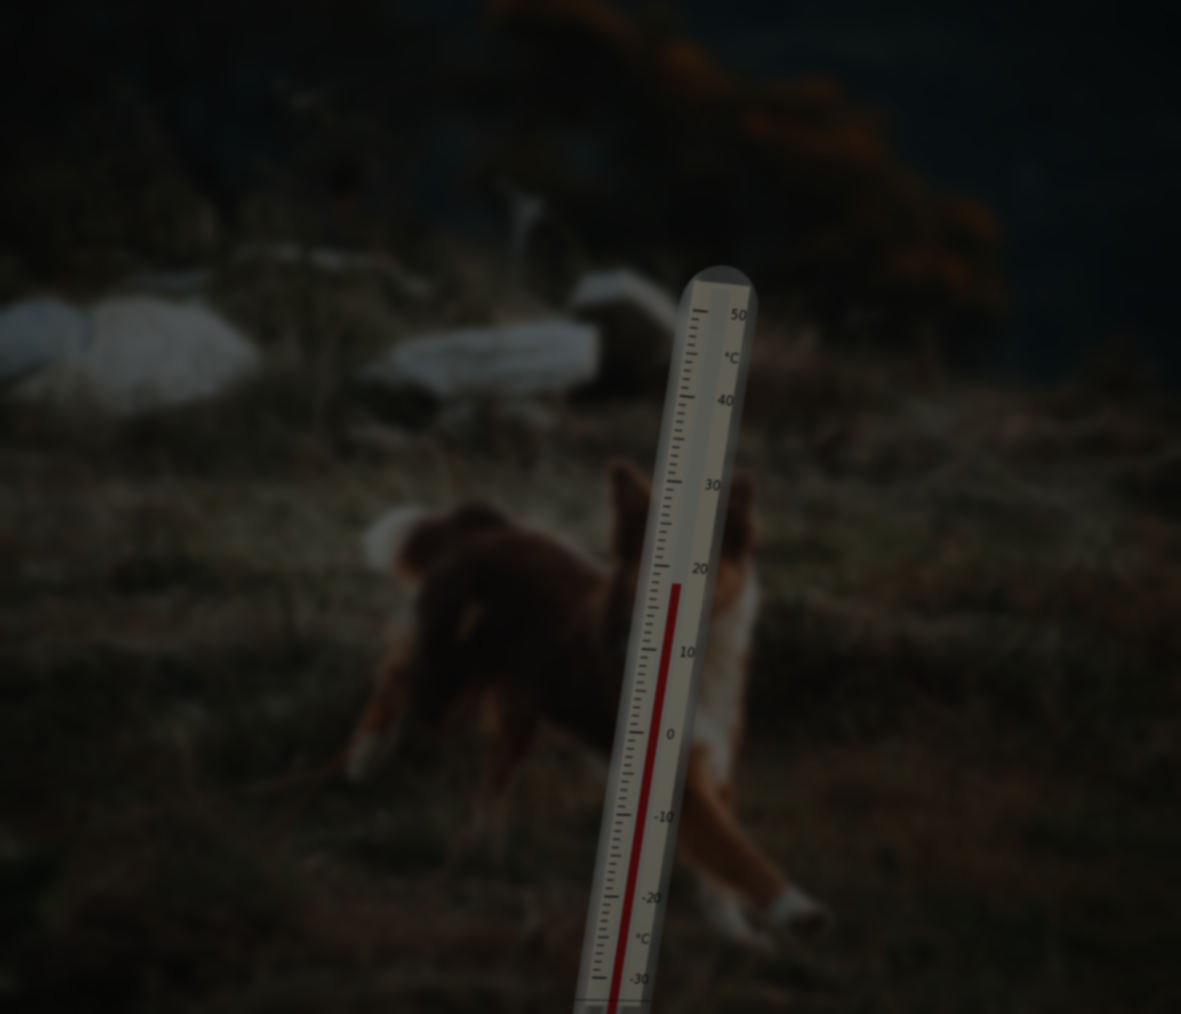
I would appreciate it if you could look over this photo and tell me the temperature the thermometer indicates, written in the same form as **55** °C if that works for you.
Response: **18** °C
